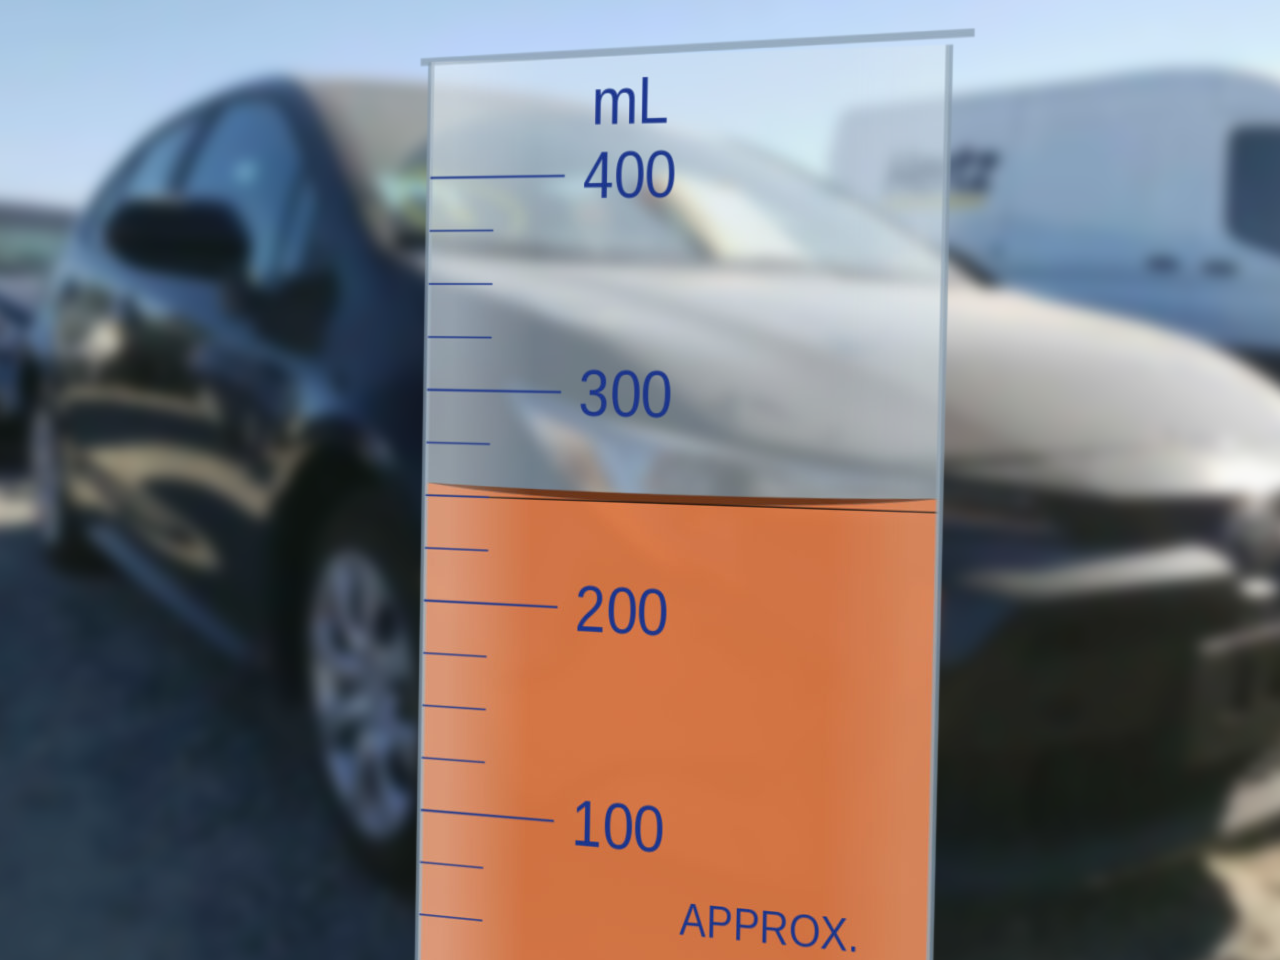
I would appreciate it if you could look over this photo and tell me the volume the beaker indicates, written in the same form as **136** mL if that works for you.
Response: **250** mL
